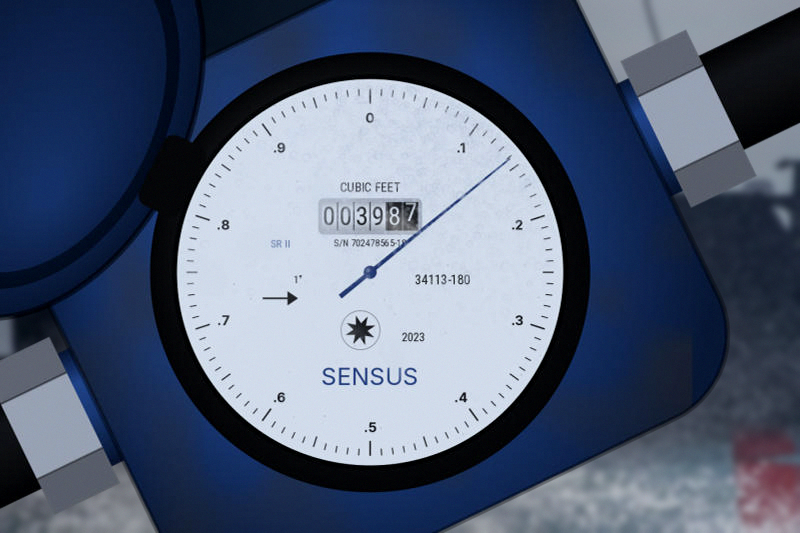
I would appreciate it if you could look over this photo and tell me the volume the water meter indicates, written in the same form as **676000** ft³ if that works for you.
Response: **3987.14** ft³
